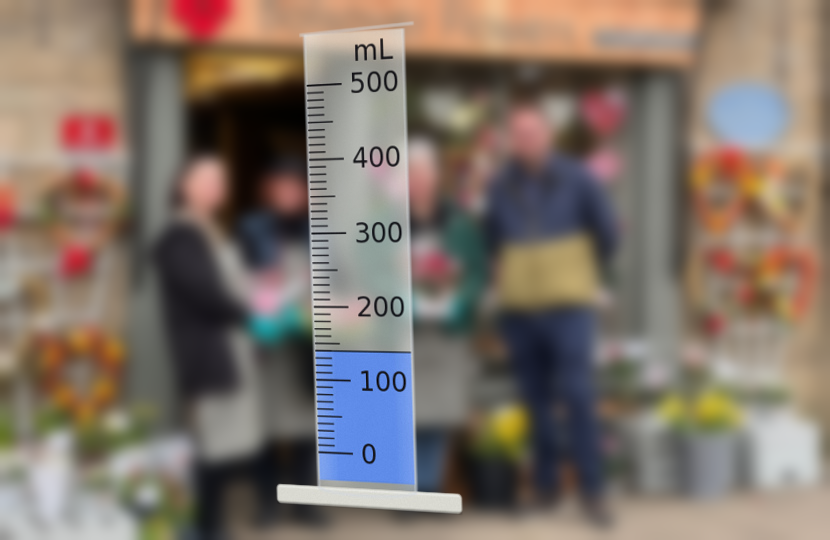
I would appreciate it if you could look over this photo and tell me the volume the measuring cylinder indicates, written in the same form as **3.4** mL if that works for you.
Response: **140** mL
